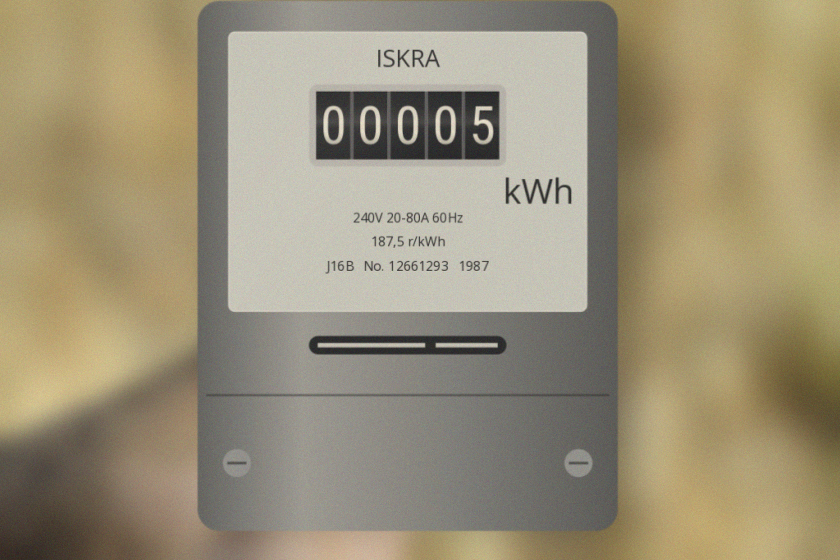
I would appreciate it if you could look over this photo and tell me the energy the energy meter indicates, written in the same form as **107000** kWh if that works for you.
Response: **5** kWh
